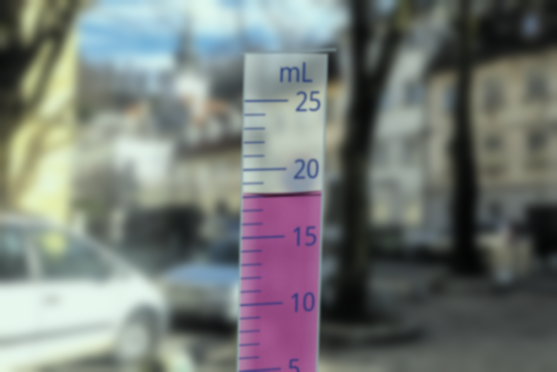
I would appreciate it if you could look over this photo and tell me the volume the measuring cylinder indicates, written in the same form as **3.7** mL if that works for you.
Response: **18** mL
